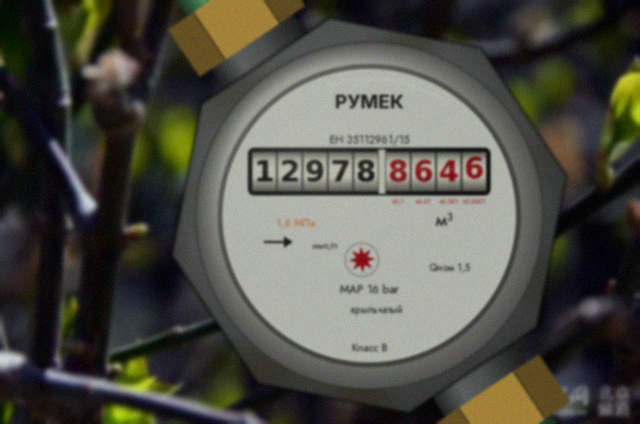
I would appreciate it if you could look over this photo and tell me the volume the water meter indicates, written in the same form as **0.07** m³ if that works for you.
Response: **12978.8646** m³
